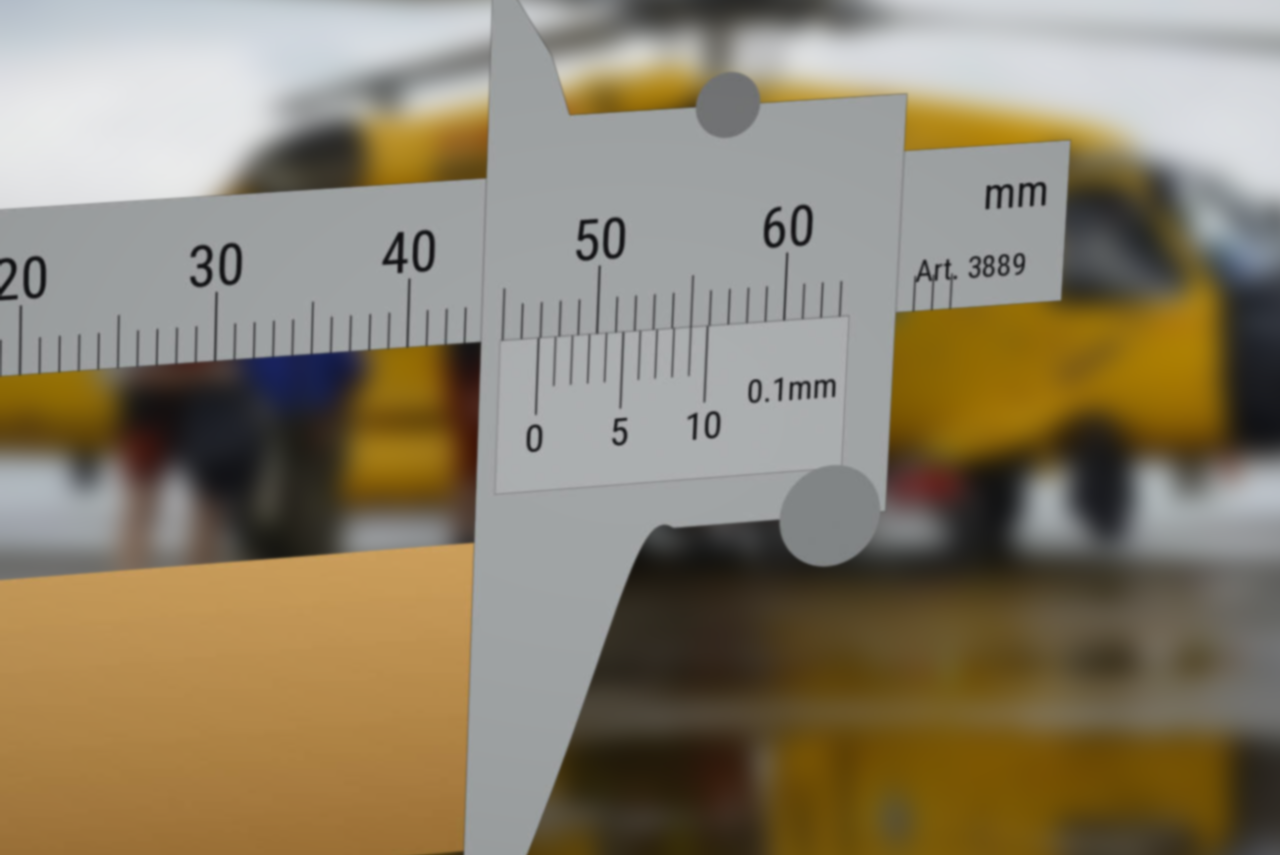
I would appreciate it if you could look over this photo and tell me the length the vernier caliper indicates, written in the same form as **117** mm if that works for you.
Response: **46.9** mm
